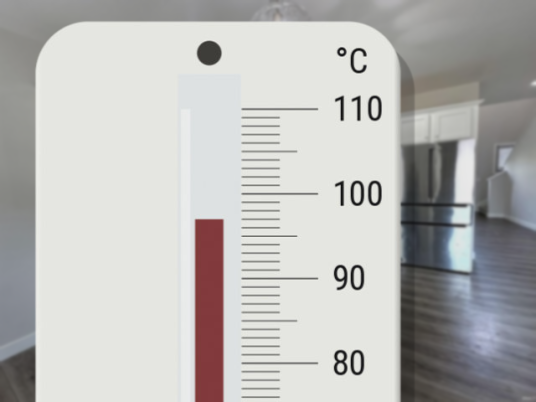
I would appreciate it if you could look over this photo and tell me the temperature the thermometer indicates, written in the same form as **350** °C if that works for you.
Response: **97** °C
